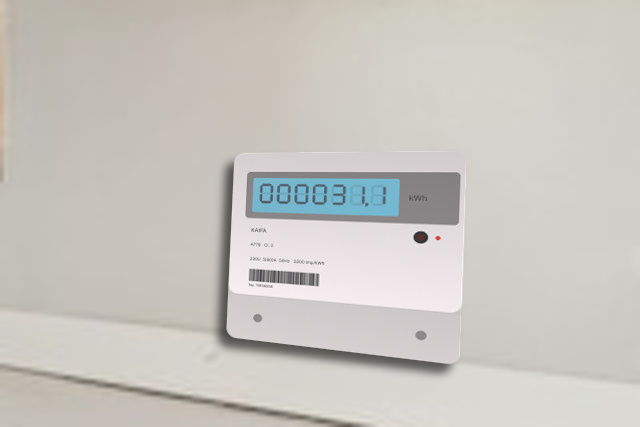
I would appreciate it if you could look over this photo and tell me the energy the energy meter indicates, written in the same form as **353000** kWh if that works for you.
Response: **31.1** kWh
